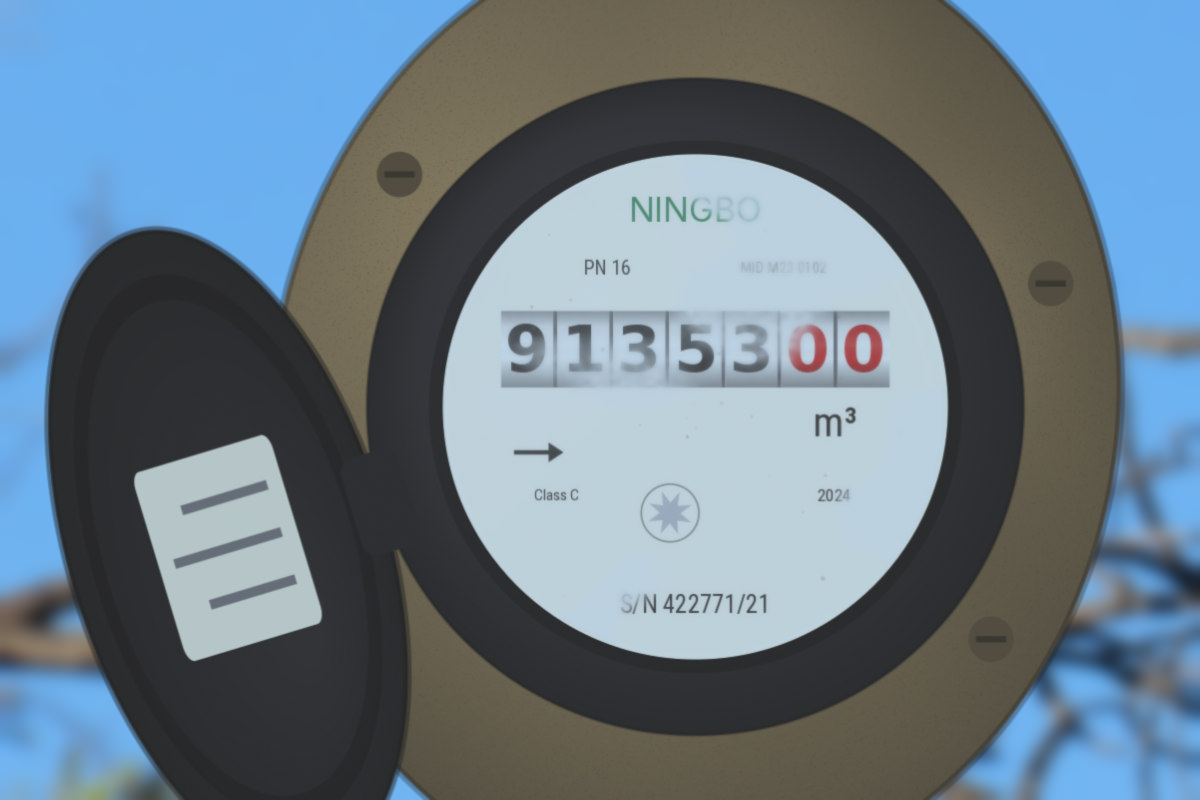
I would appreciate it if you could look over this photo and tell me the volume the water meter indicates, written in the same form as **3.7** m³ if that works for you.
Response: **91353.00** m³
